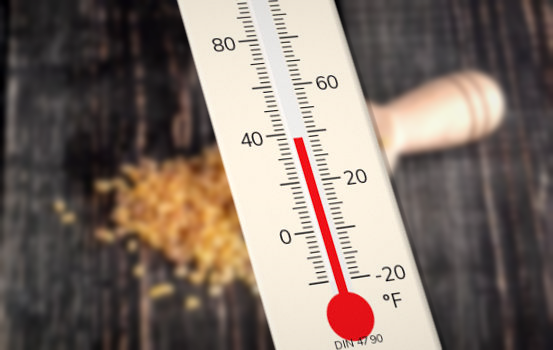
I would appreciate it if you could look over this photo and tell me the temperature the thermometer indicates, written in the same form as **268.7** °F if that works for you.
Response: **38** °F
